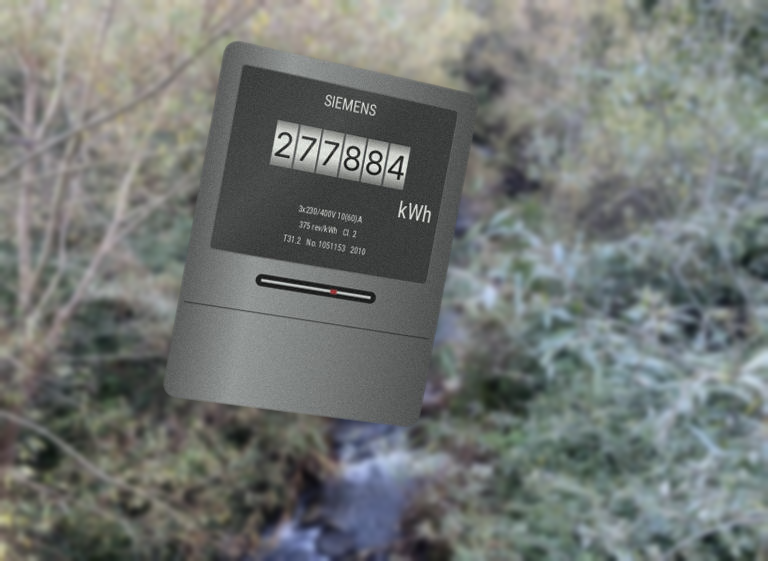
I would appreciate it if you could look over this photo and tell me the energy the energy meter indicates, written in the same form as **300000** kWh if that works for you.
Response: **277884** kWh
